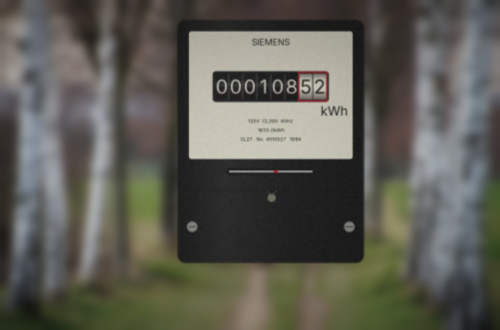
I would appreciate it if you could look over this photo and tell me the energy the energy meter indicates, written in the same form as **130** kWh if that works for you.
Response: **108.52** kWh
